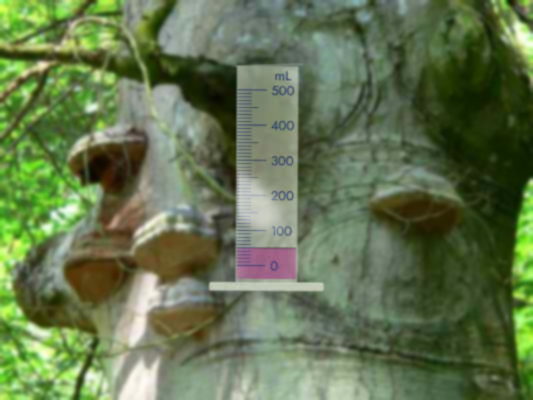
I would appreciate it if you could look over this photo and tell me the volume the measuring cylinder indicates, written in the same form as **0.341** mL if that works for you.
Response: **50** mL
